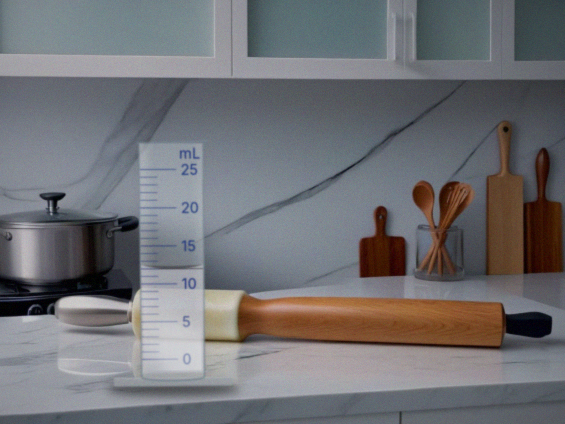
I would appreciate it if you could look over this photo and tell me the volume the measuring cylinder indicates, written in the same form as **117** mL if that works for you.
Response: **12** mL
